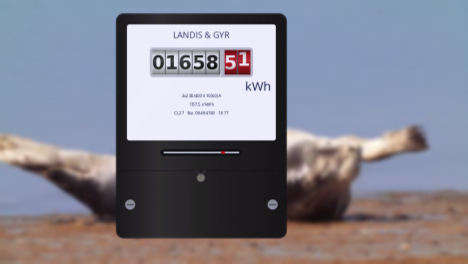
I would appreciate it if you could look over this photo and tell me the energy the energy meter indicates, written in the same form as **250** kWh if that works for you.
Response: **1658.51** kWh
